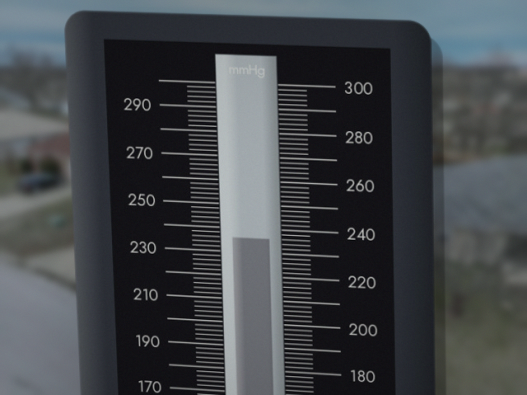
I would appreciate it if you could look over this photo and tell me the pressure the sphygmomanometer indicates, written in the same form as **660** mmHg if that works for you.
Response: **236** mmHg
